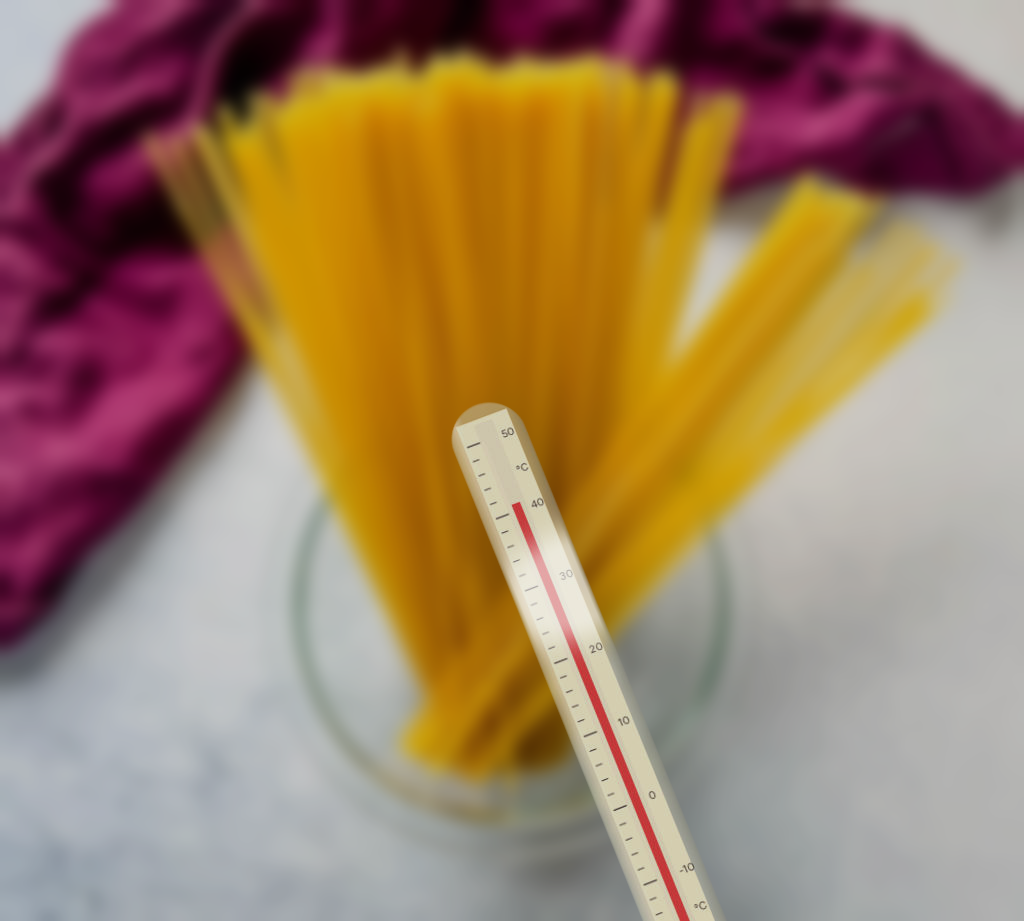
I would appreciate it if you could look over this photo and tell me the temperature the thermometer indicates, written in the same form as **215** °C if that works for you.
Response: **41** °C
